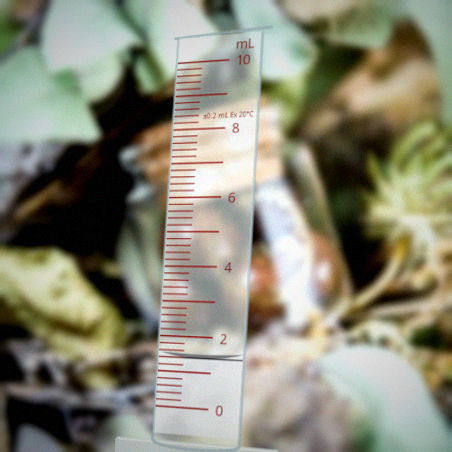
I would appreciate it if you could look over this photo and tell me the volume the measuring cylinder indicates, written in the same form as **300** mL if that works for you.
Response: **1.4** mL
